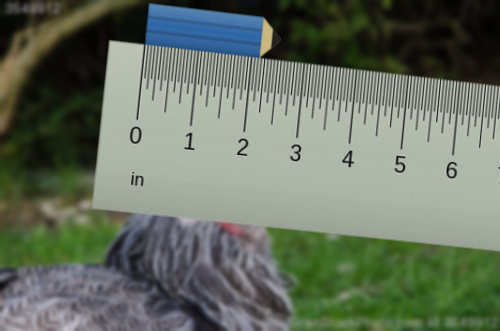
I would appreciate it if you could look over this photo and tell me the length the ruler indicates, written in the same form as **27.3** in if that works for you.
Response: **2.5** in
